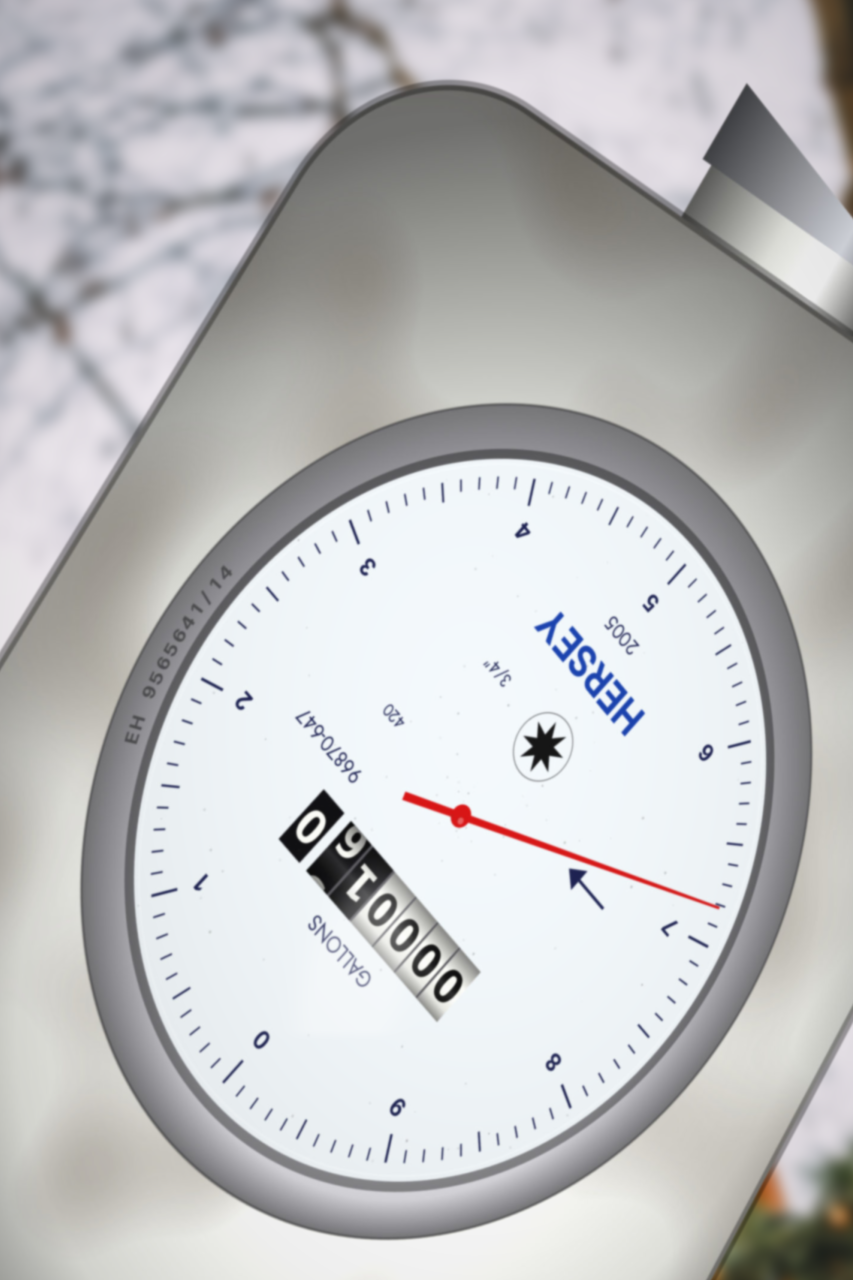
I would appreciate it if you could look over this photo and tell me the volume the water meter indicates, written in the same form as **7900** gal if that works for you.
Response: **156.8** gal
